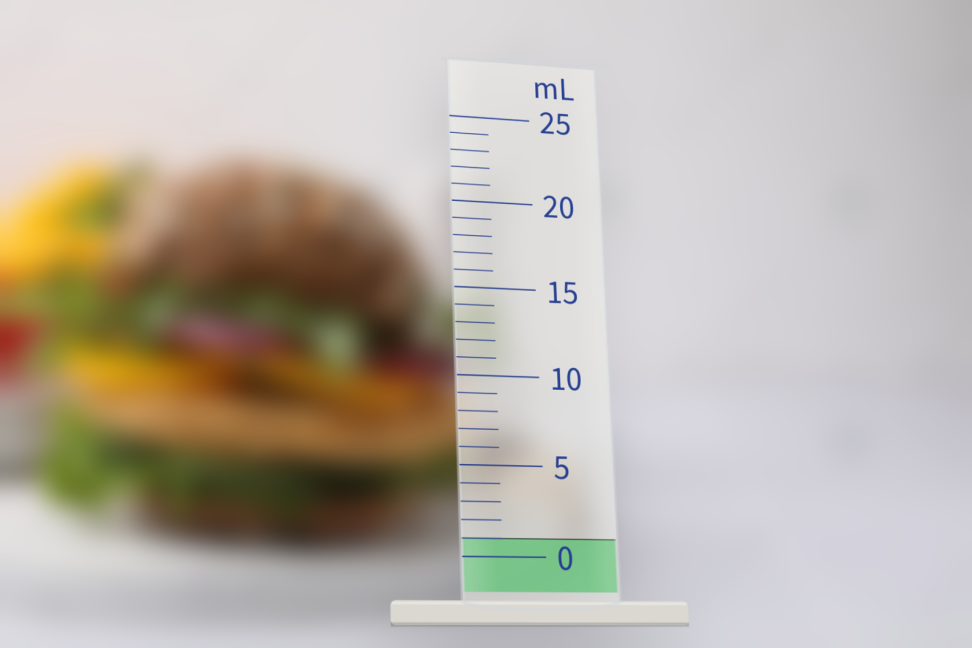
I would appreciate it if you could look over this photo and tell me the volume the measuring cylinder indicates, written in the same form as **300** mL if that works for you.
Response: **1** mL
